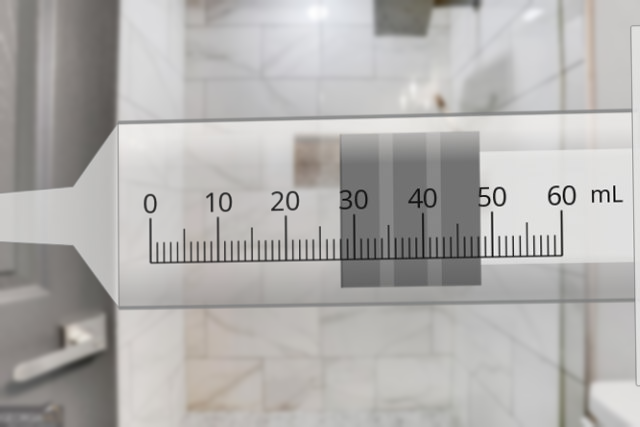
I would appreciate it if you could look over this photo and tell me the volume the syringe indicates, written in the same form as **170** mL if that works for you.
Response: **28** mL
